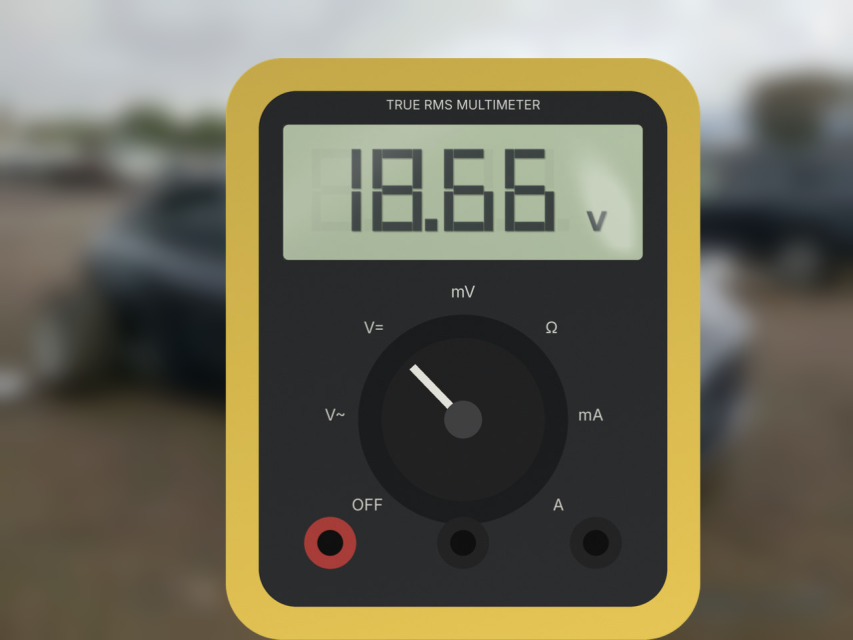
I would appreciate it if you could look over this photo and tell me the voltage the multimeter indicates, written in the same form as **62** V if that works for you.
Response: **18.66** V
